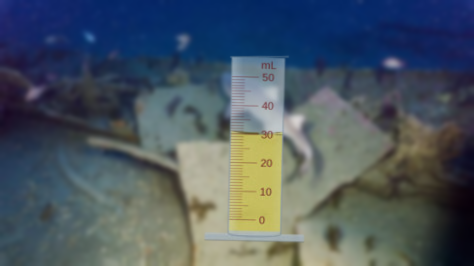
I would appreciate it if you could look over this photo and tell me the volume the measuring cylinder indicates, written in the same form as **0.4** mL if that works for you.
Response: **30** mL
